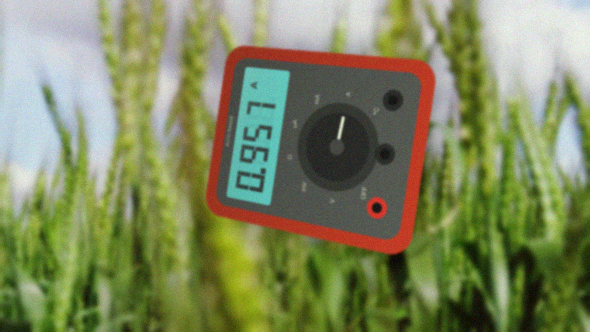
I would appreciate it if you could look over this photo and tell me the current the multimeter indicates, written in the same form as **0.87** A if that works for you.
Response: **0.957** A
